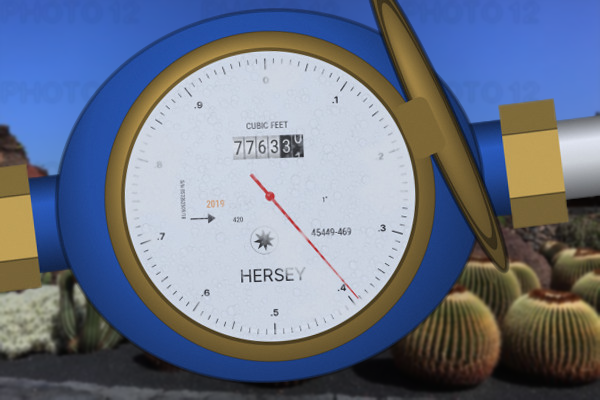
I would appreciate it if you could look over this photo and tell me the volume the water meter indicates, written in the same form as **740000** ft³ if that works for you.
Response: **776330.39** ft³
